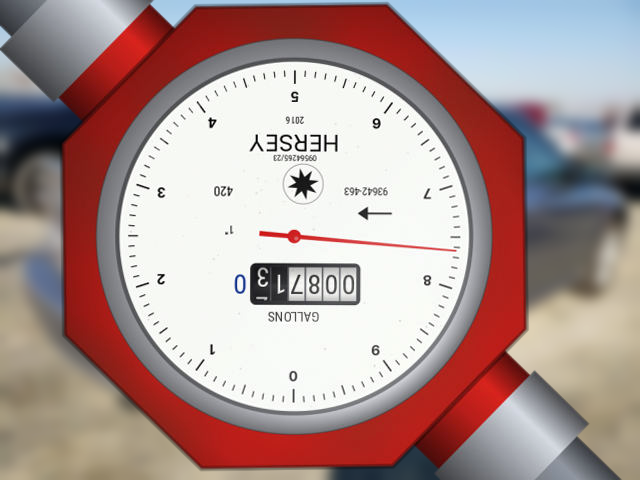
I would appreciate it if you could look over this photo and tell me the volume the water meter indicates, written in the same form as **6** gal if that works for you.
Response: **87127.6** gal
